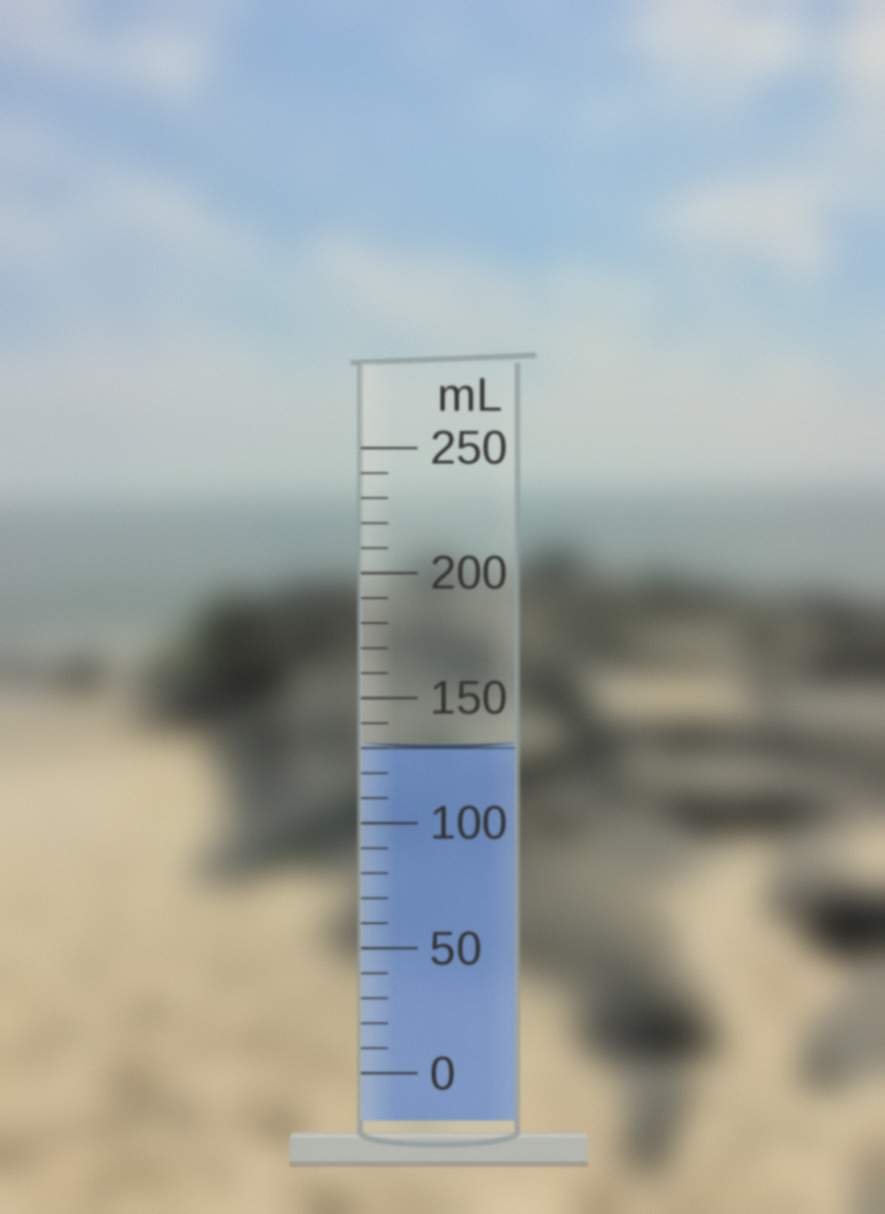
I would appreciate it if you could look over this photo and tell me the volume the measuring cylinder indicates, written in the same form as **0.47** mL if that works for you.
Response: **130** mL
